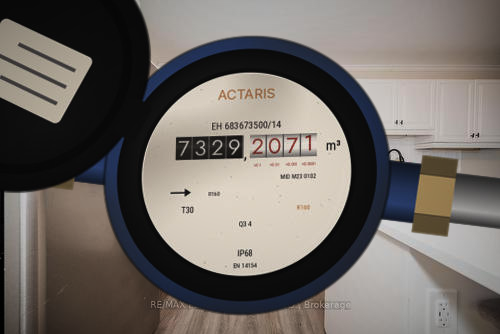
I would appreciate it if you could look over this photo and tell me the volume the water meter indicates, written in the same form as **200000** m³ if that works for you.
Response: **7329.2071** m³
